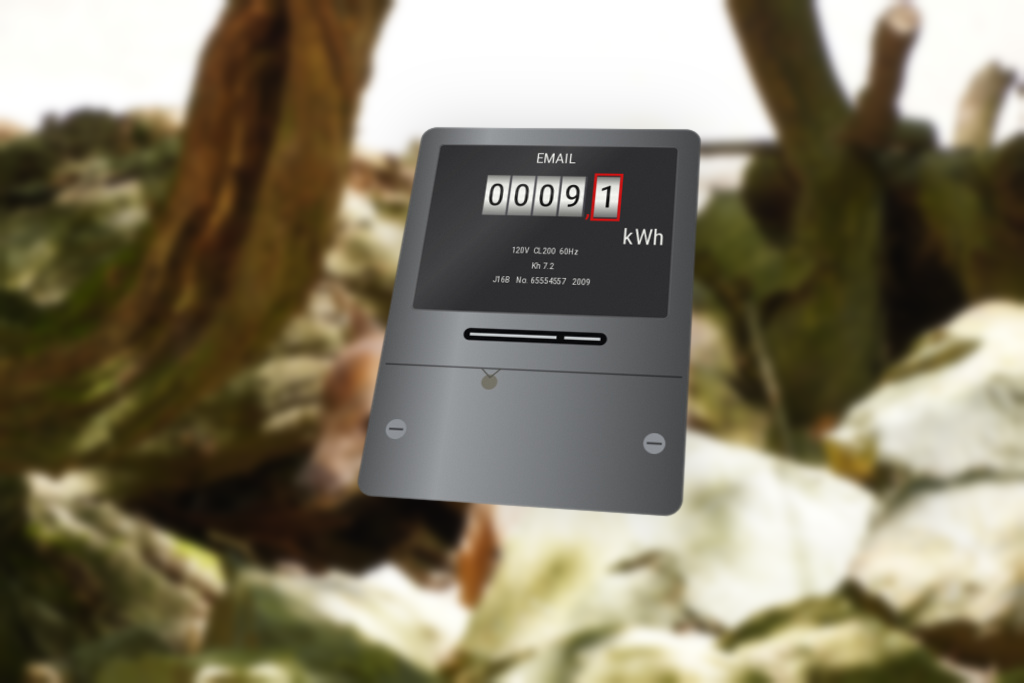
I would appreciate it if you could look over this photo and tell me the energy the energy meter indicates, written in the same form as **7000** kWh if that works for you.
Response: **9.1** kWh
